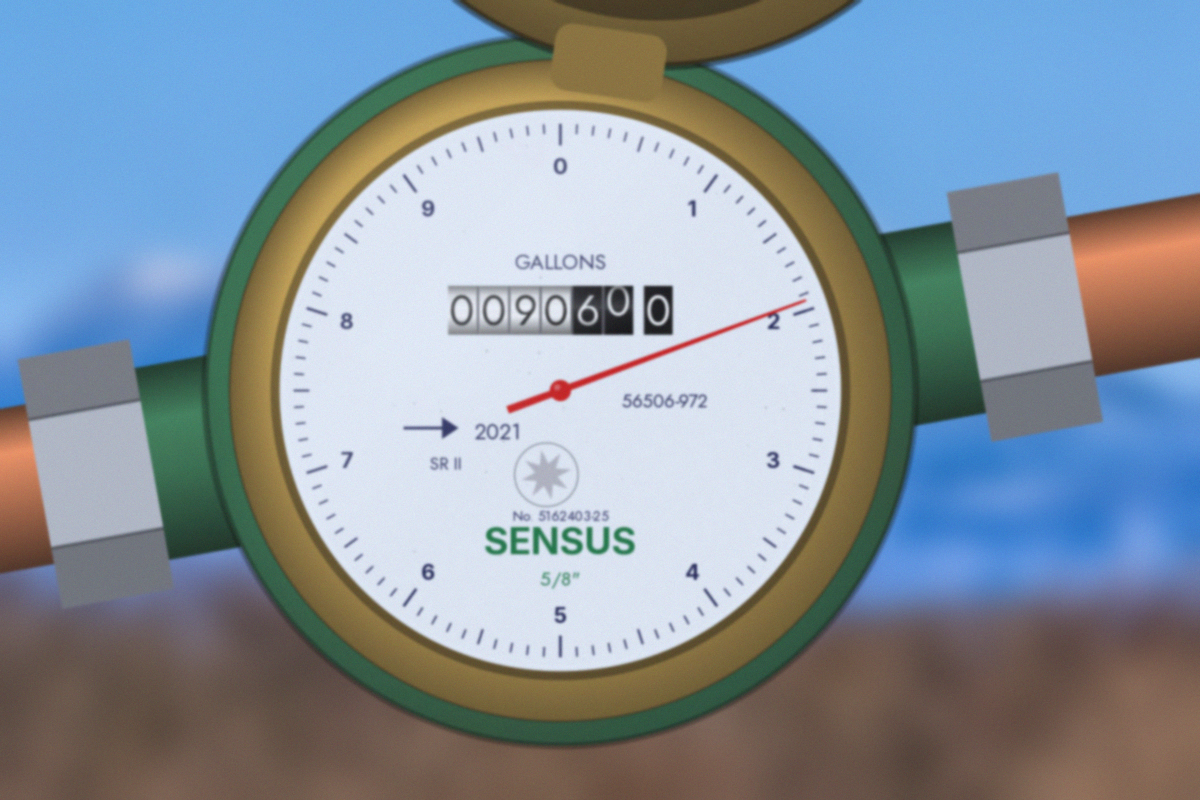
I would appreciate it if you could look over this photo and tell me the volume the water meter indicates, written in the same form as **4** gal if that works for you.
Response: **90601.9** gal
